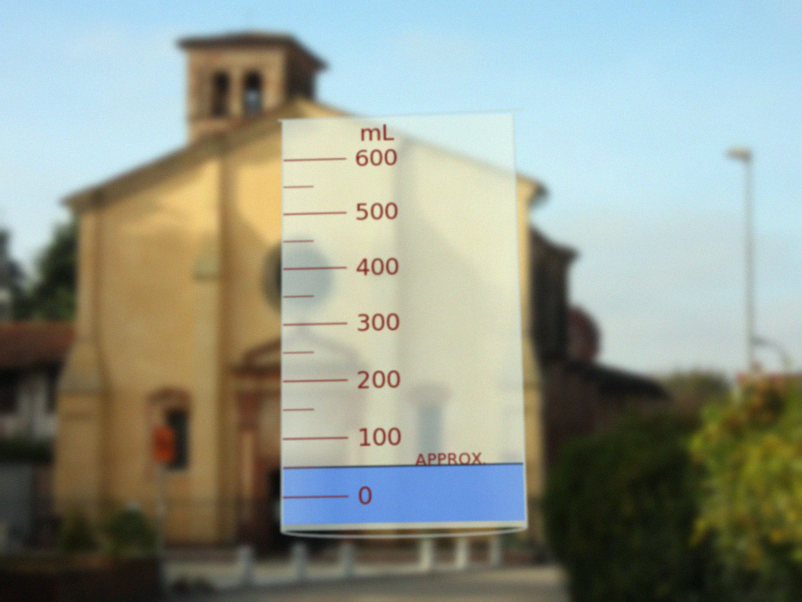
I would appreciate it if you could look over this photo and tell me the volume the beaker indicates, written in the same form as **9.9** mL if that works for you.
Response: **50** mL
